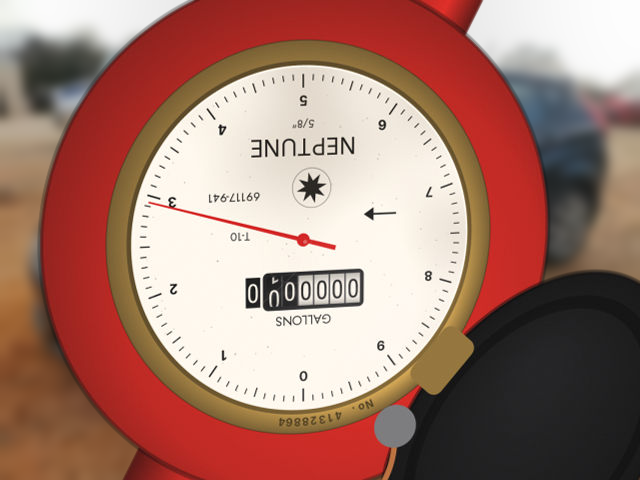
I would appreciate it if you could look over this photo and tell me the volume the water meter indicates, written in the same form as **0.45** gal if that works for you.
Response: **2.9** gal
